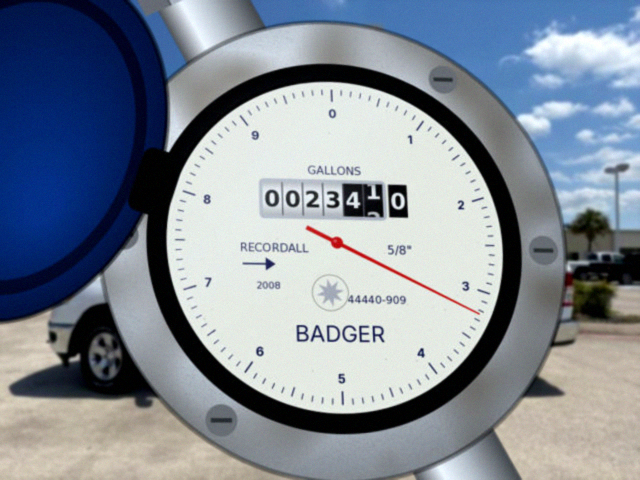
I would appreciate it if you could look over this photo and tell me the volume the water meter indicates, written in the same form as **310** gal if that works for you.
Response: **23413.2** gal
